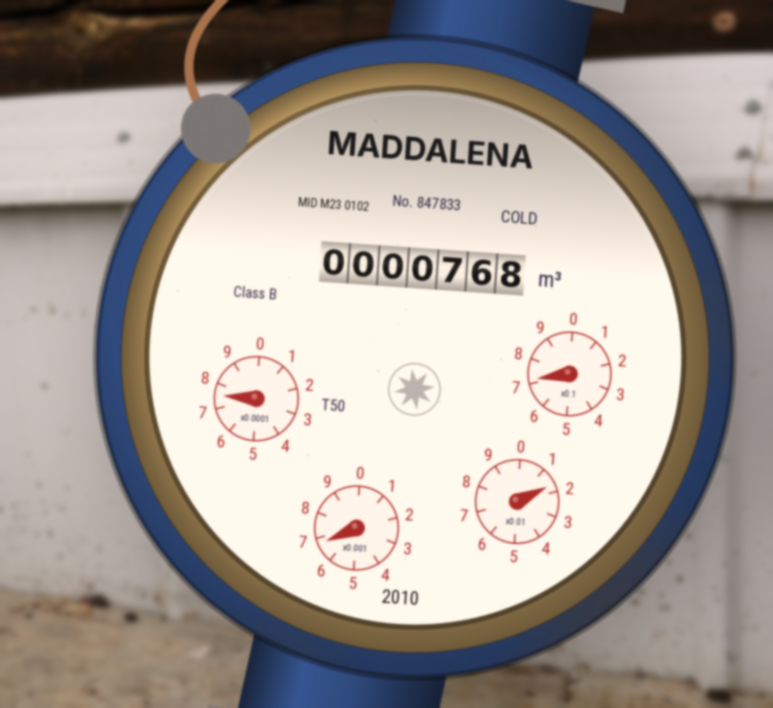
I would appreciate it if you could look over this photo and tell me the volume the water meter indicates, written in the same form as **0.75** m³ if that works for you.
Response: **768.7167** m³
